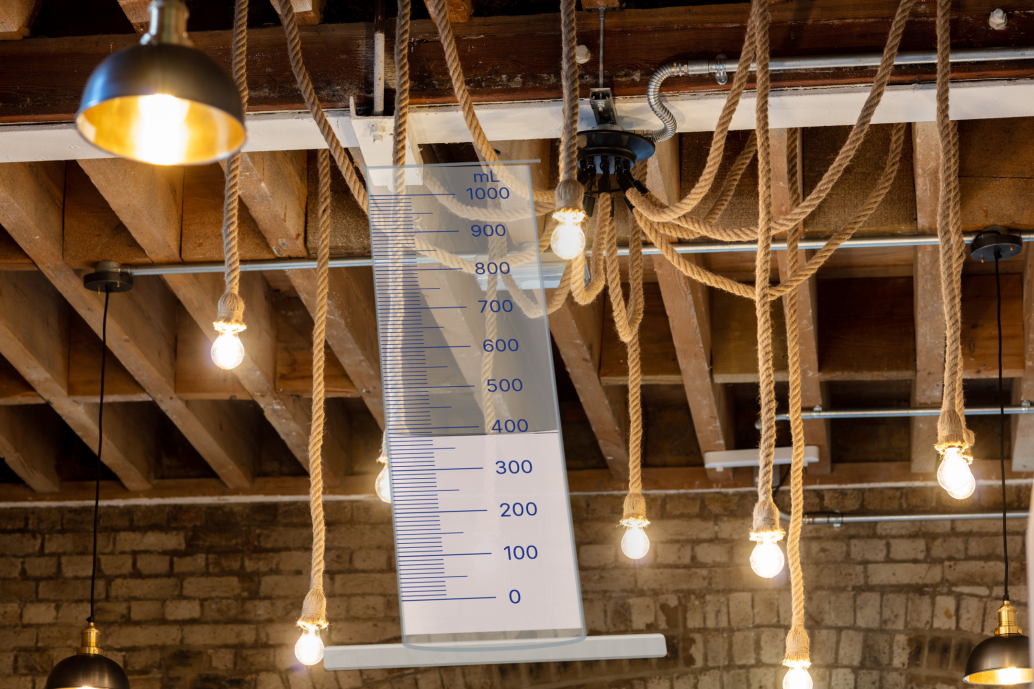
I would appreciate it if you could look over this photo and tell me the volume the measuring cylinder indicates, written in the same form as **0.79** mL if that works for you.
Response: **380** mL
